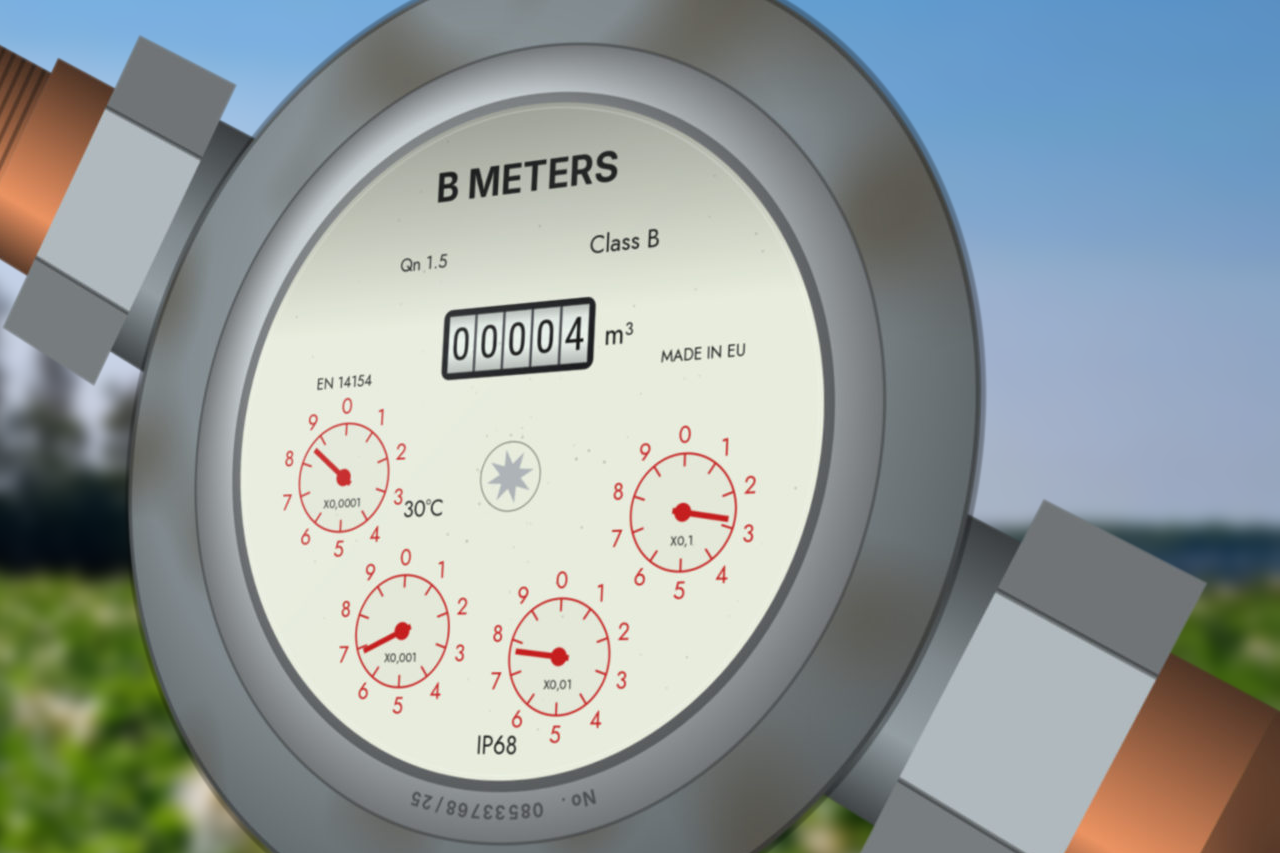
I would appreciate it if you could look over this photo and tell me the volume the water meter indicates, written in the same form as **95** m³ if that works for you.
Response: **4.2768** m³
